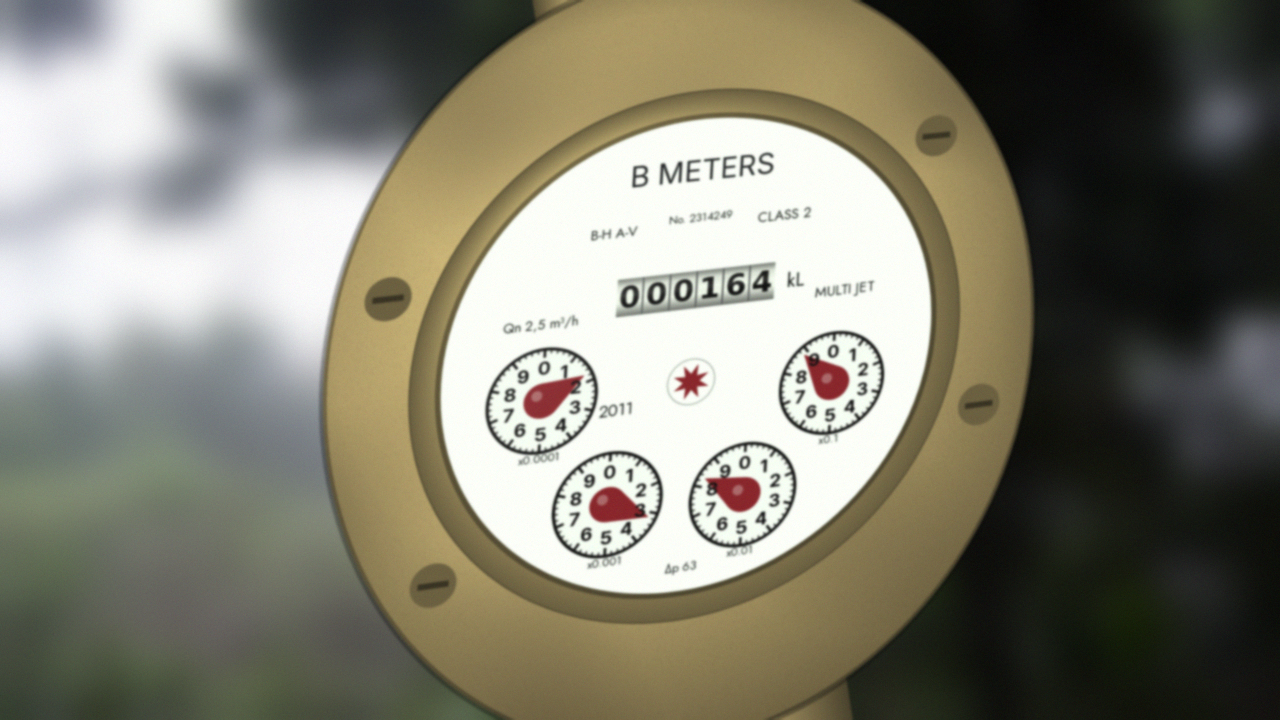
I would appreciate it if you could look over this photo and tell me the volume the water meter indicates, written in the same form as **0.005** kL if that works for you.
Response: **164.8831** kL
